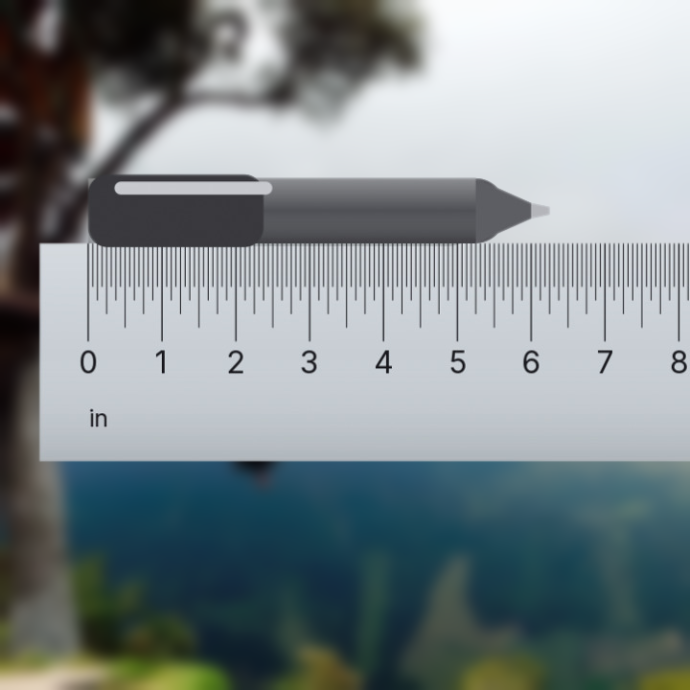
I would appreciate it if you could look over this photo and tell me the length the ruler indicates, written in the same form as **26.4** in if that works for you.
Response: **6.25** in
